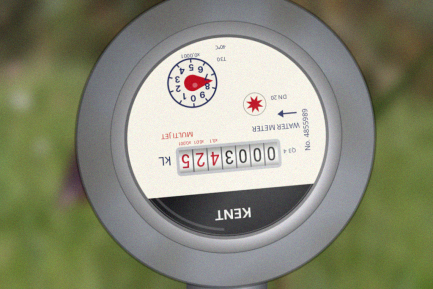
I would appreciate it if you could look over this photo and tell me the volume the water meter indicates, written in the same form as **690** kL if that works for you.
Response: **3.4257** kL
